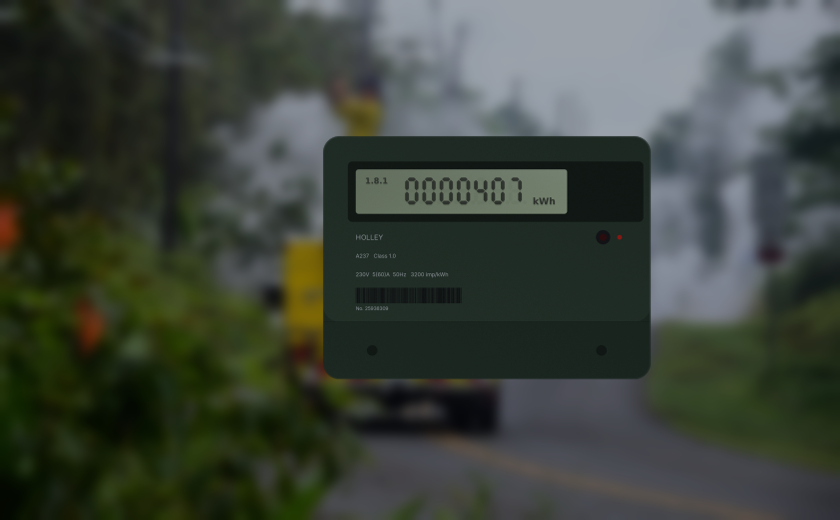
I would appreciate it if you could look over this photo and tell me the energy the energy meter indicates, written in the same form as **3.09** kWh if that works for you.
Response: **407** kWh
